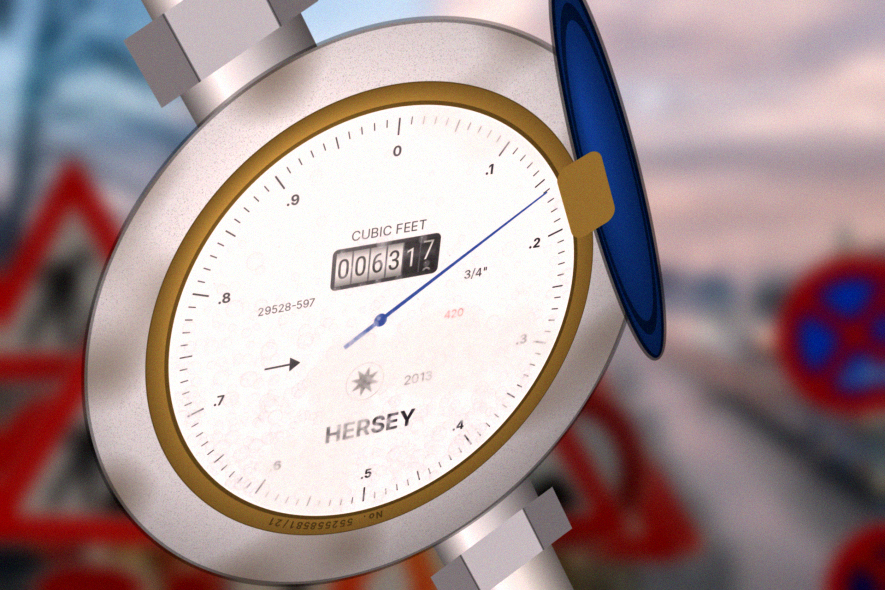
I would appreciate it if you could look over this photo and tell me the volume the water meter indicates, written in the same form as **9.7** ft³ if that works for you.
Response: **6317.16** ft³
